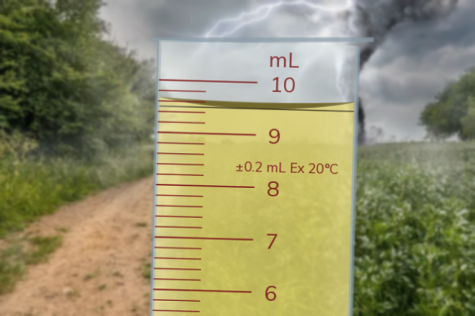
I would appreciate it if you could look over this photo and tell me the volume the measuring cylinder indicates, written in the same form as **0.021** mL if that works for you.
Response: **9.5** mL
